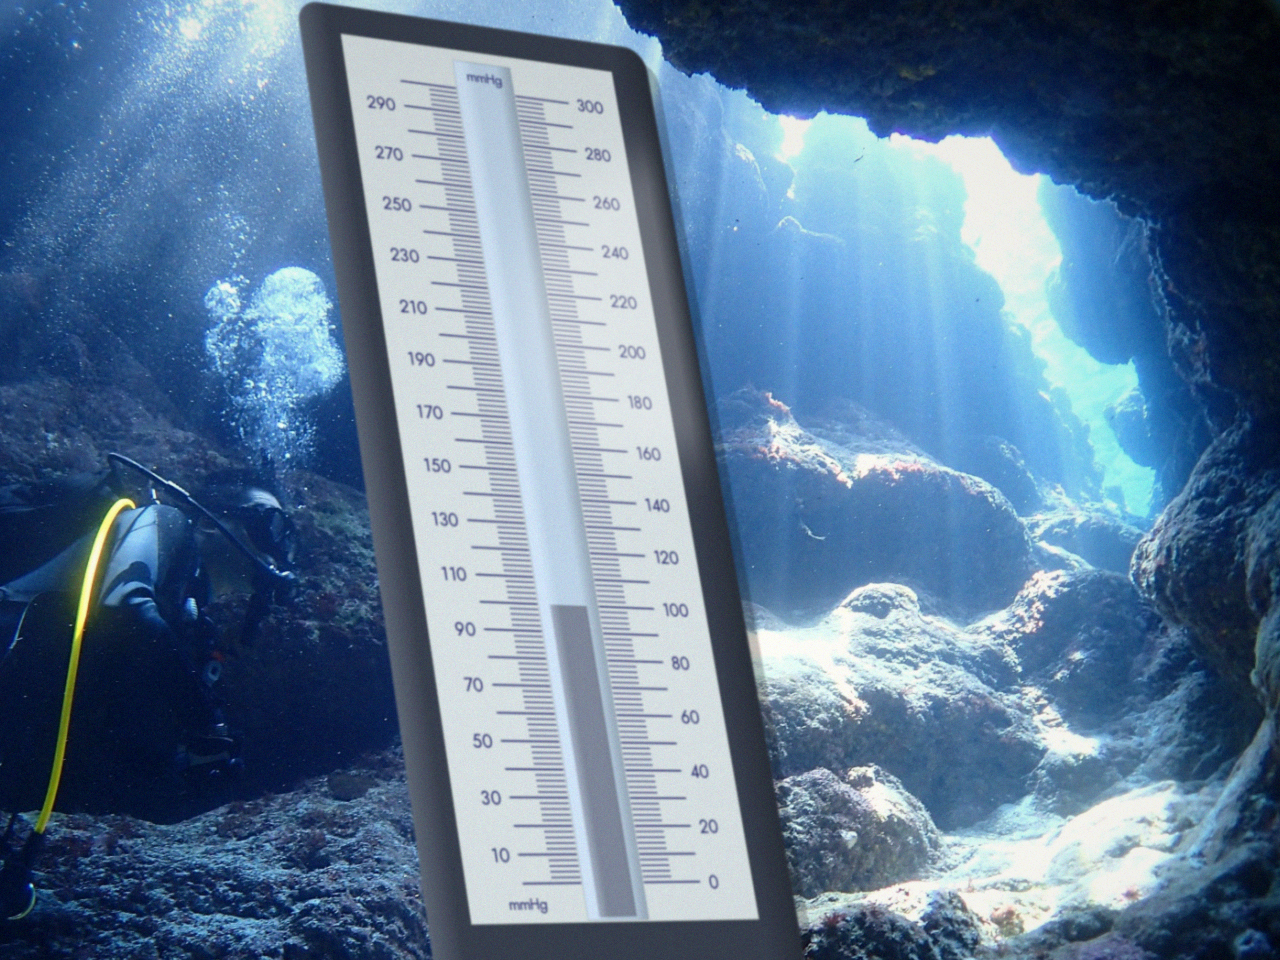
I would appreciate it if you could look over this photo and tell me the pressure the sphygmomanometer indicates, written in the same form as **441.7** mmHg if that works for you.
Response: **100** mmHg
